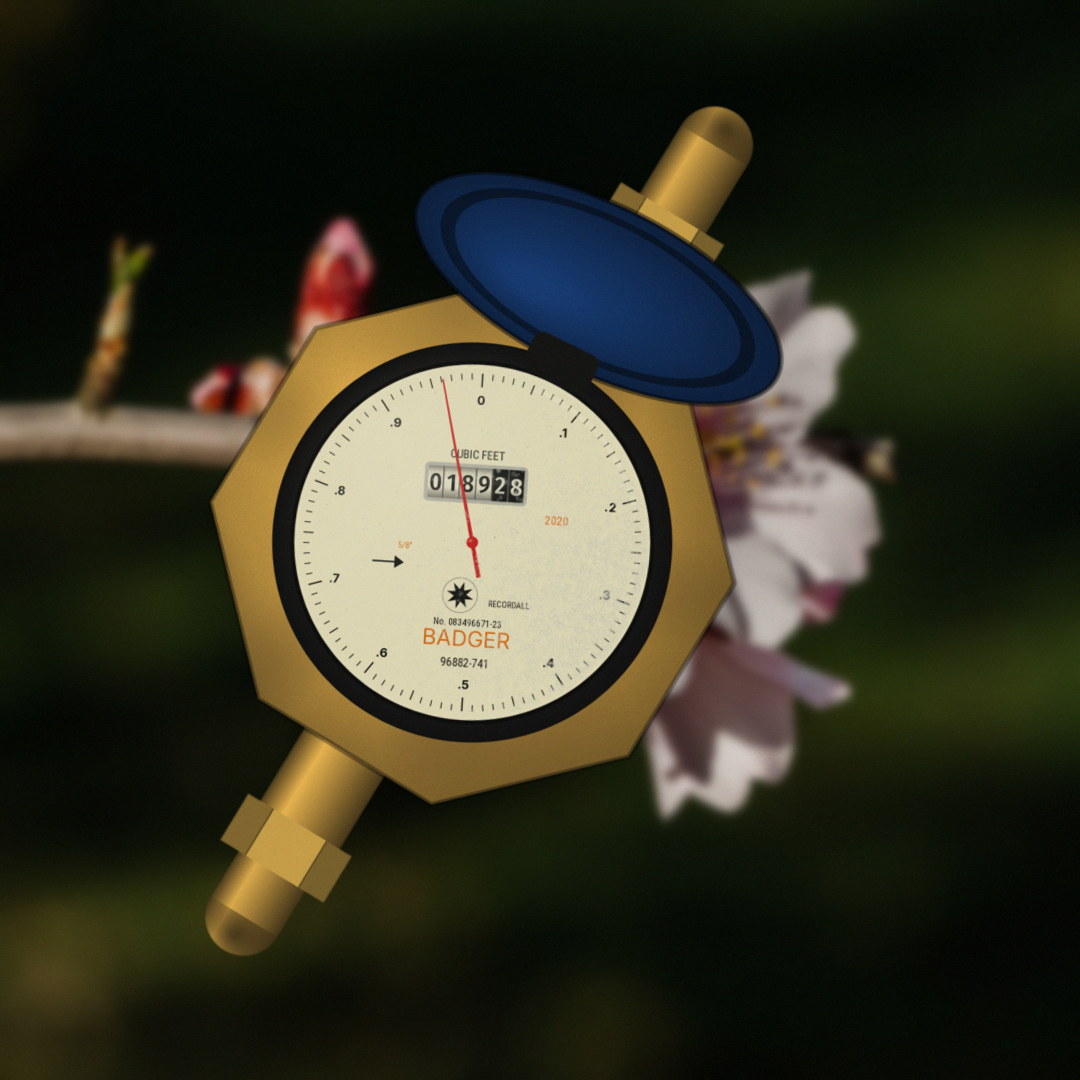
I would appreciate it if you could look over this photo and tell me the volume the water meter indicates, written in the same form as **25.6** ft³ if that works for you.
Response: **18927.96** ft³
